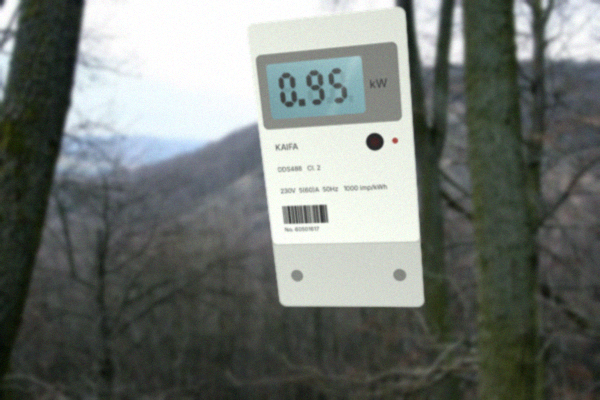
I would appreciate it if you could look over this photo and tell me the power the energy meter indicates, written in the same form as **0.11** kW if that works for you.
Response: **0.95** kW
